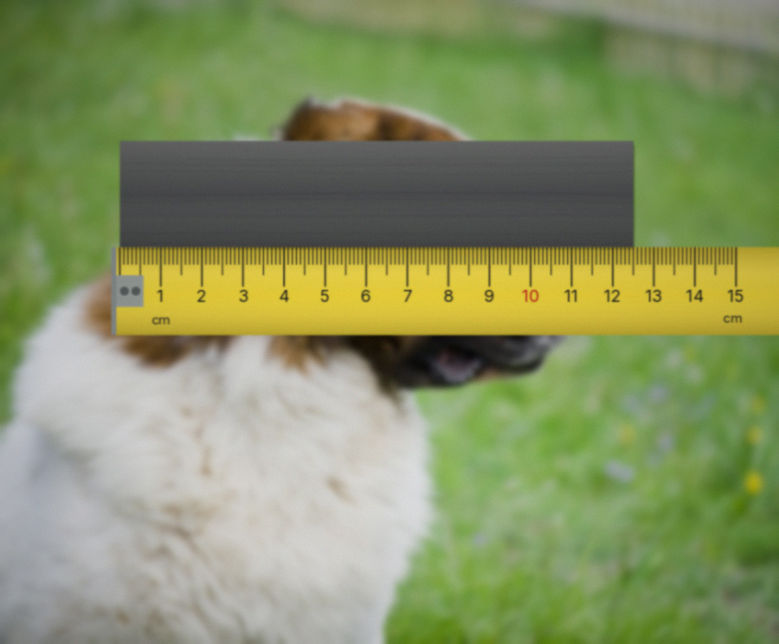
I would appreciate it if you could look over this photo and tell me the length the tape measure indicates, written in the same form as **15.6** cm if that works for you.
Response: **12.5** cm
